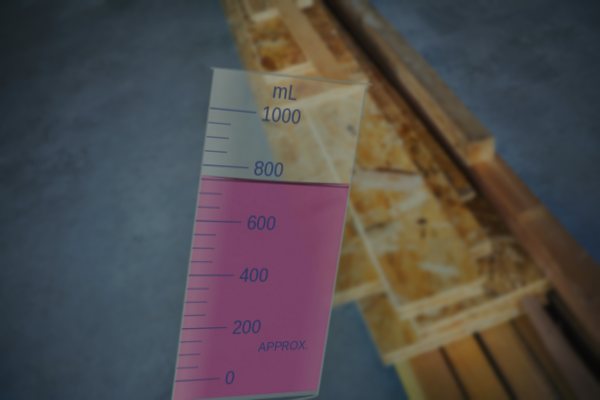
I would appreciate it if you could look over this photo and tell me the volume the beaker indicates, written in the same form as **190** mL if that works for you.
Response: **750** mL
